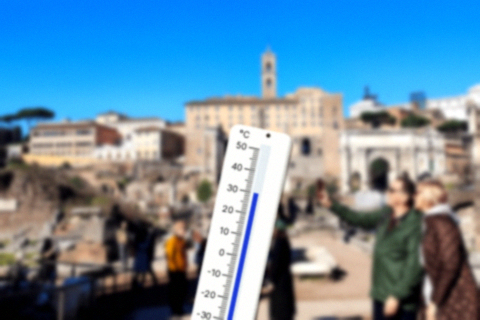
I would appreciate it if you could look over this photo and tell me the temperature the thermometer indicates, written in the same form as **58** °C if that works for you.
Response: **30** °C
